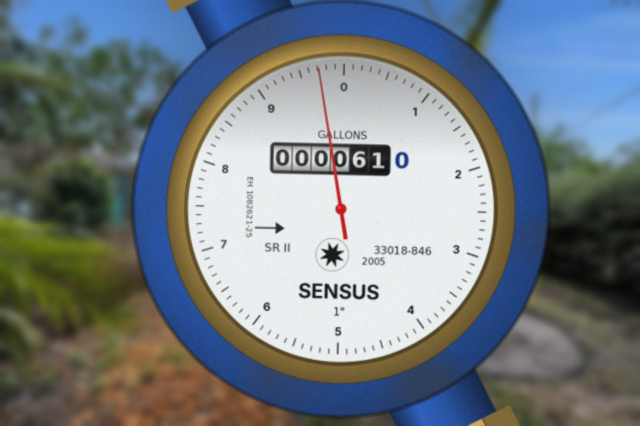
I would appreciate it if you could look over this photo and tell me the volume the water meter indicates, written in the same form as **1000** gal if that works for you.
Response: **609.7** gal
